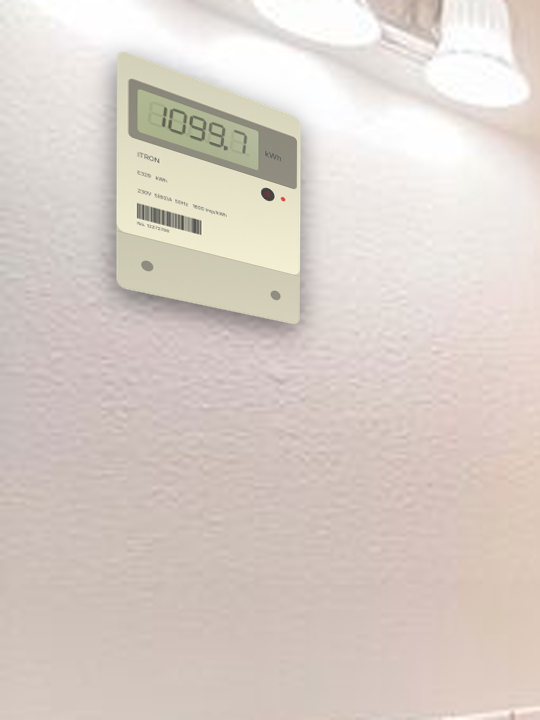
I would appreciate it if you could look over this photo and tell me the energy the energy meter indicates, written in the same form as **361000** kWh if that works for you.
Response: **1099.7** kWh
